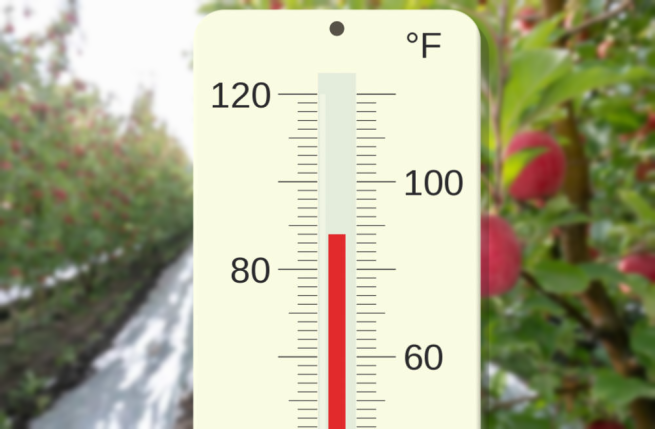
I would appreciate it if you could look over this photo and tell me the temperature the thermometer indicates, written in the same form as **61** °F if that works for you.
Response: **88** °F
